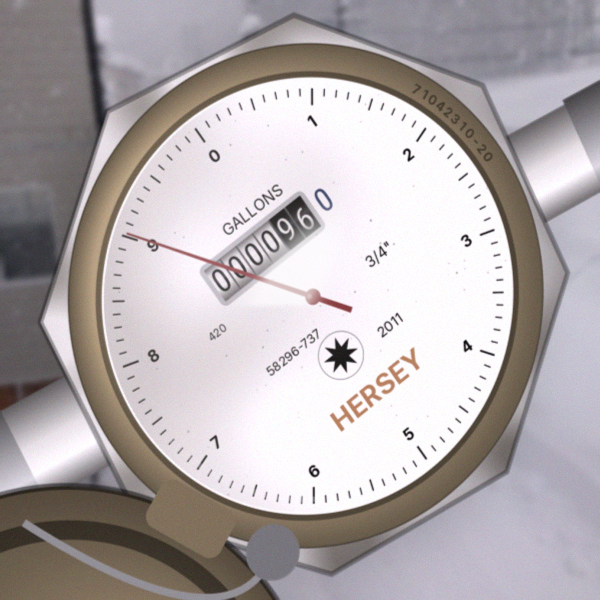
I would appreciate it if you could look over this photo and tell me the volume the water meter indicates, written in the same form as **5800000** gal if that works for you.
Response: **959.0** gal
